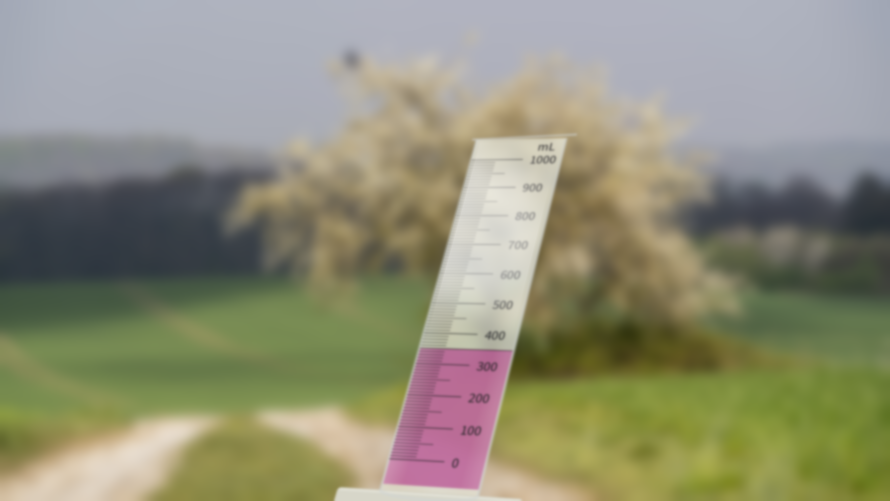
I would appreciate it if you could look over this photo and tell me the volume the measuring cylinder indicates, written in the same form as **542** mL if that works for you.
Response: **350** mL
